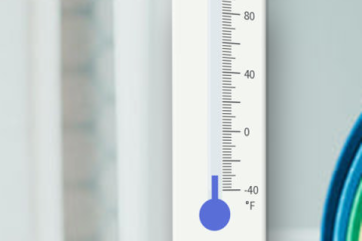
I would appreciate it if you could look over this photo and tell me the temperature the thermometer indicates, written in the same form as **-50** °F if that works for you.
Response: **-30** °F
